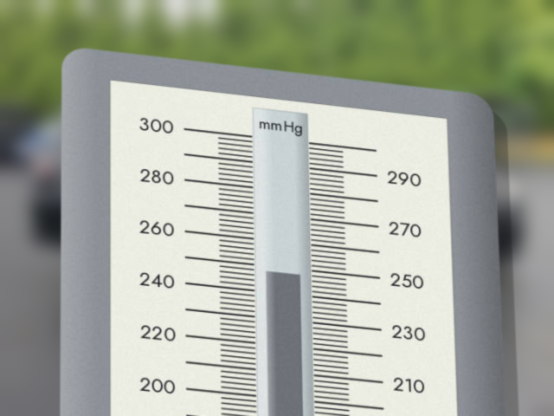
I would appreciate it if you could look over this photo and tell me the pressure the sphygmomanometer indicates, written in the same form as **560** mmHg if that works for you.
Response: **248** mmHg
